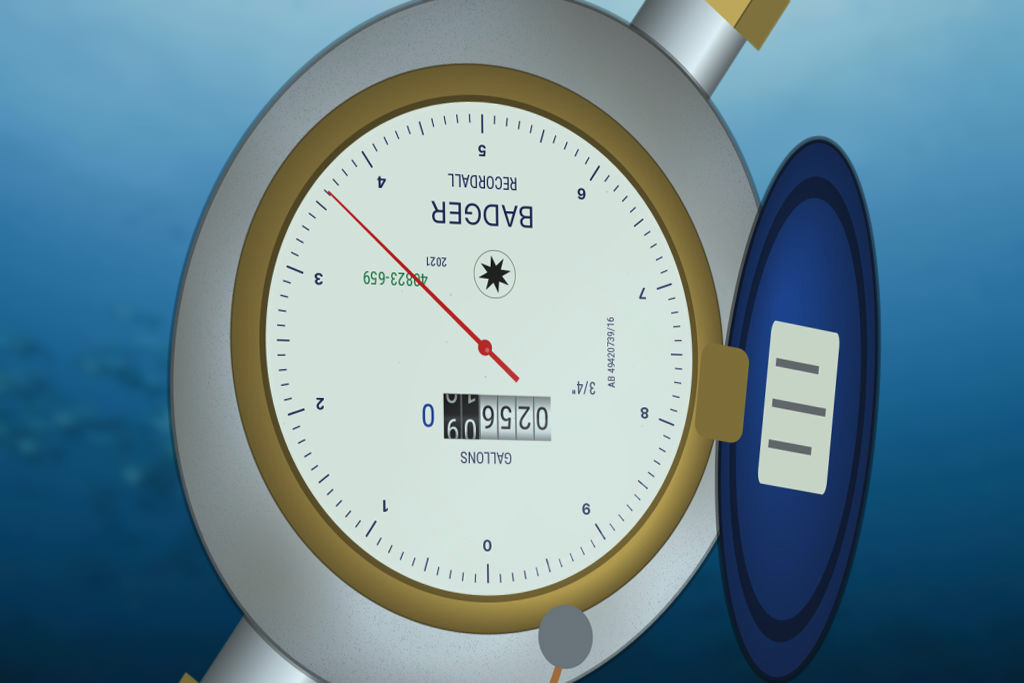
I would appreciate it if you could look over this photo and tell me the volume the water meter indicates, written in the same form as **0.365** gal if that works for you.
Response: **256093.6** gal
